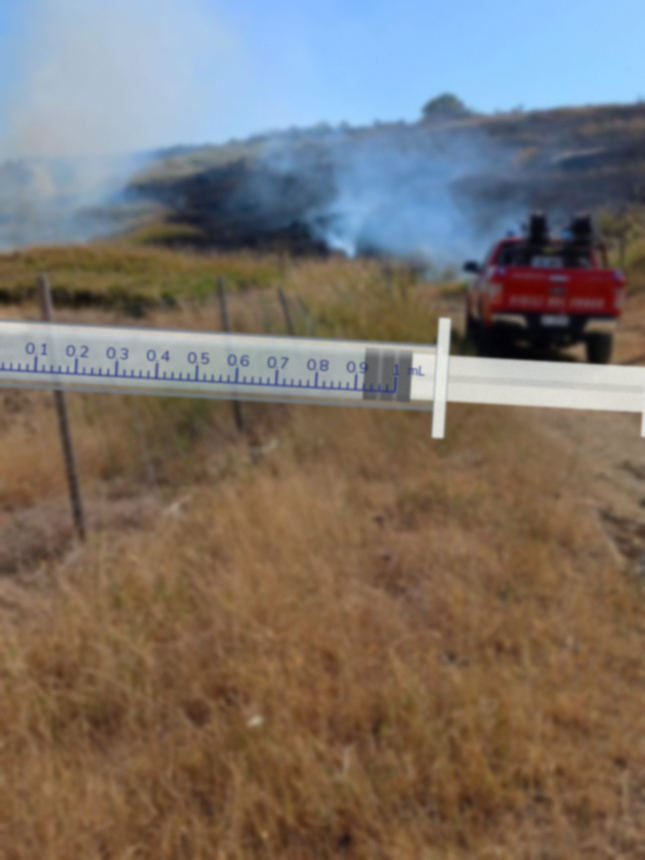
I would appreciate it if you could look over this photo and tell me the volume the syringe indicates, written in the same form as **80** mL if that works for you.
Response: **0.92** mL
